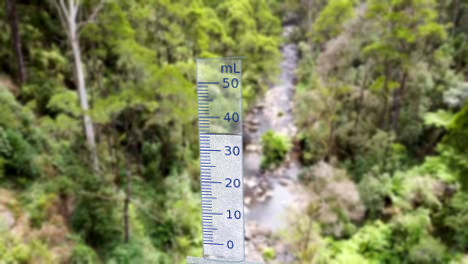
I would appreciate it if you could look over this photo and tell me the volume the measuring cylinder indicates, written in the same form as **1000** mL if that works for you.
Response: **35** mL
